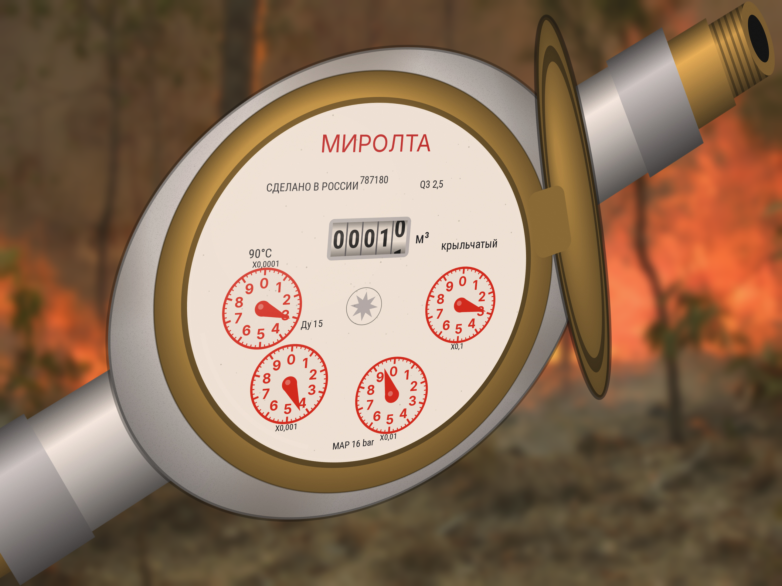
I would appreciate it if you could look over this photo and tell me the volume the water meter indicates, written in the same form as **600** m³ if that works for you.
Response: **10.2943** m³
